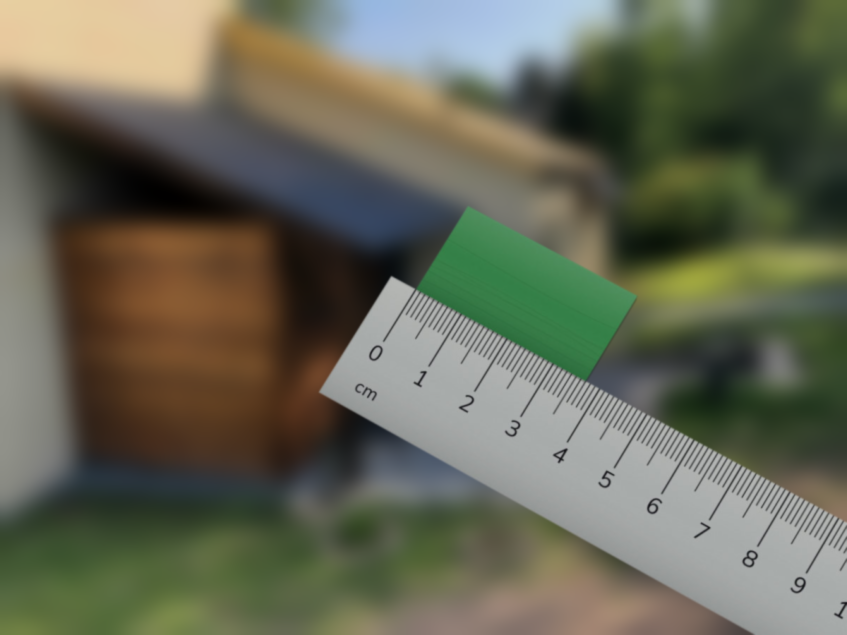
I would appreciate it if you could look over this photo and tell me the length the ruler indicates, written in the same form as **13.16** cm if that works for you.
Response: **3.7** cm
